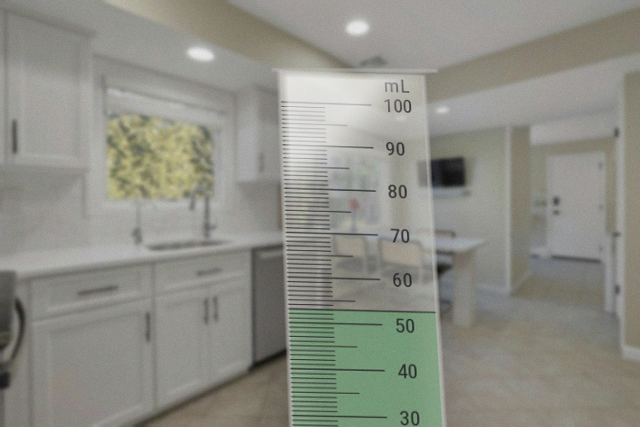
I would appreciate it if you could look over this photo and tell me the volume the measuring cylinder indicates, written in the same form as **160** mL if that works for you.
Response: **53** mL
